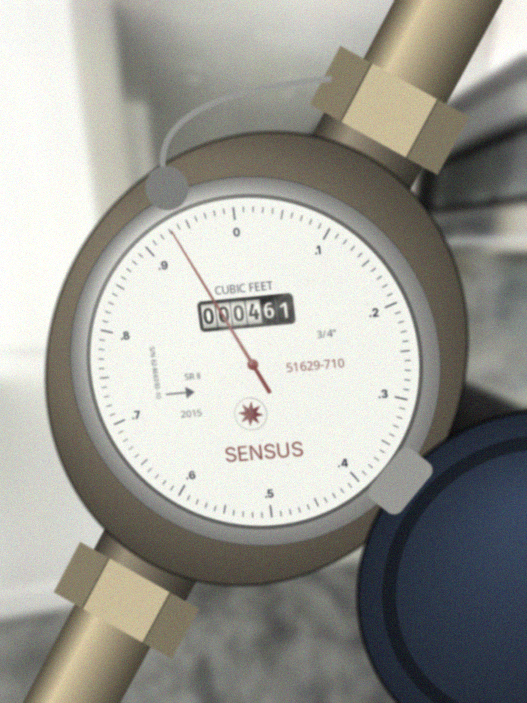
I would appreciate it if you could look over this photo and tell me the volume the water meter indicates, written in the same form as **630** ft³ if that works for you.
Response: **460.93** ft³
